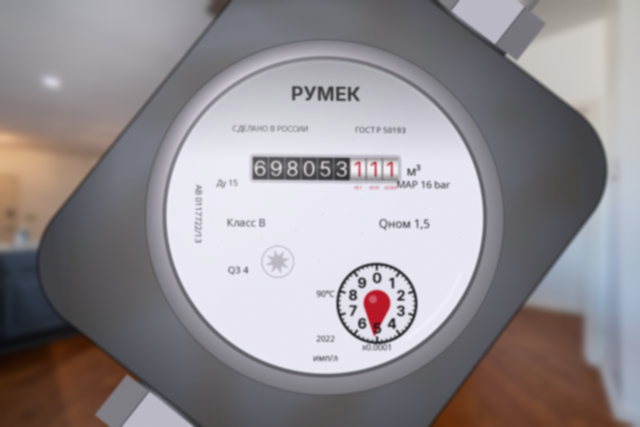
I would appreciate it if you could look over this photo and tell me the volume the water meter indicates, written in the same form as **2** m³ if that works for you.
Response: **698053.1115** m³
